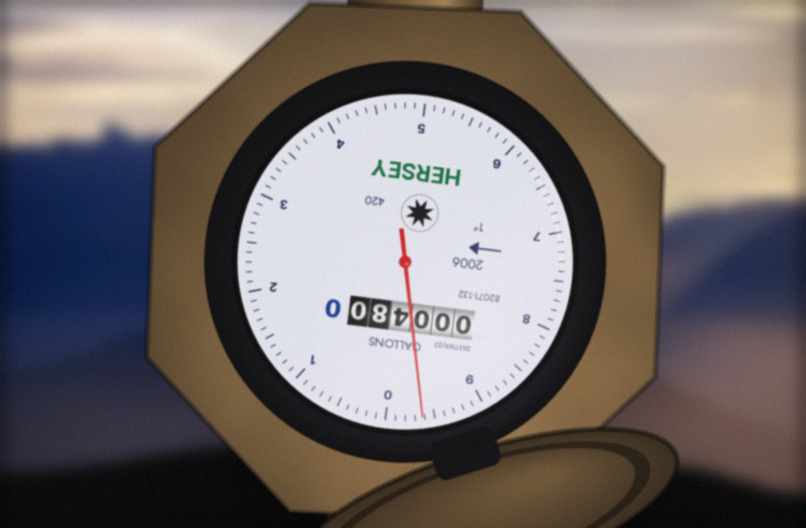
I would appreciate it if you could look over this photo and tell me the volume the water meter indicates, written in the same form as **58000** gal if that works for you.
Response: **4799.6** gal
